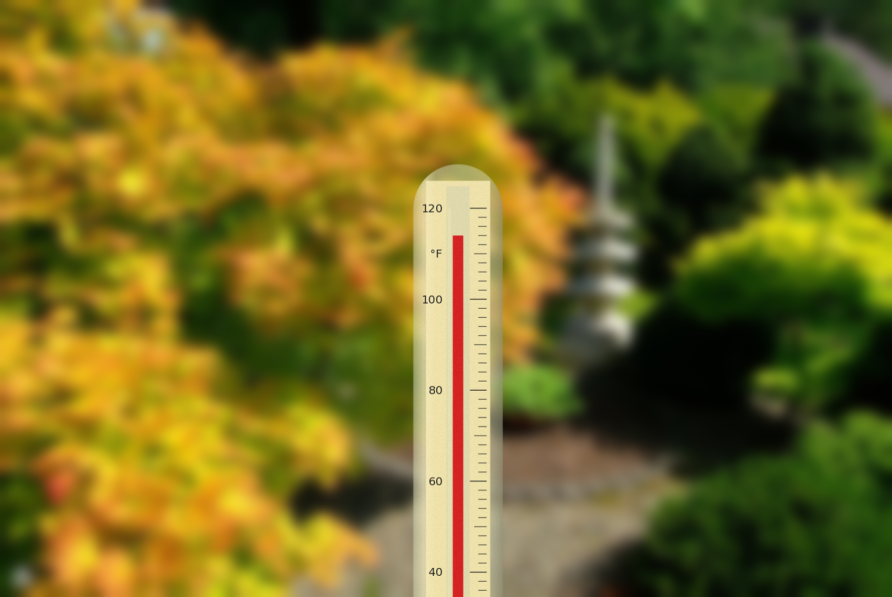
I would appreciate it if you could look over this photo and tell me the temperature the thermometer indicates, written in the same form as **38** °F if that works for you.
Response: **114** °F
